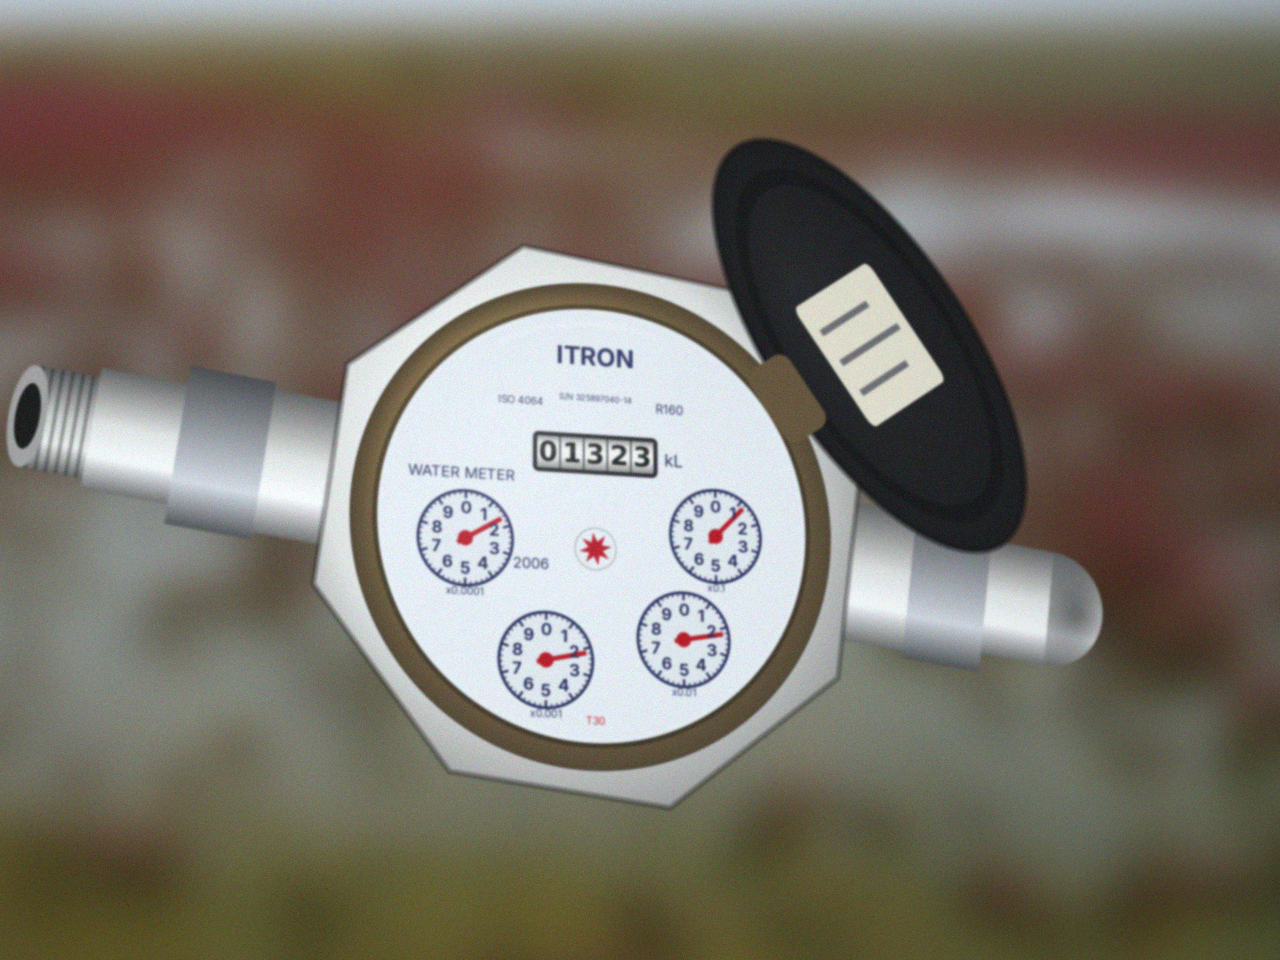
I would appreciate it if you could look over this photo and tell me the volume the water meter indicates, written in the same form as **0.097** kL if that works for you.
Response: **1323.1221** kL
